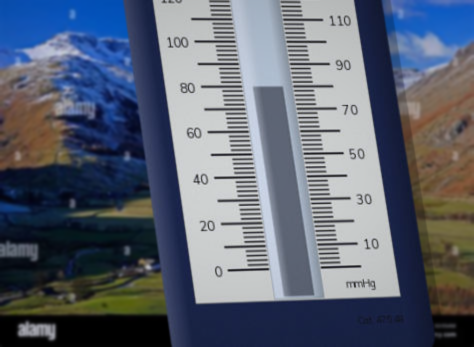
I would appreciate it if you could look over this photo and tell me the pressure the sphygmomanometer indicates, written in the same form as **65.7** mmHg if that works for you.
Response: **80** mmHg
